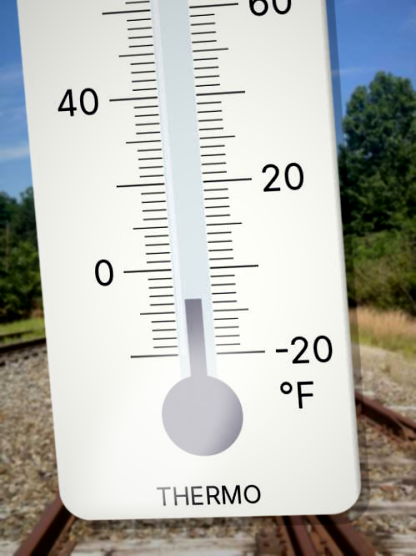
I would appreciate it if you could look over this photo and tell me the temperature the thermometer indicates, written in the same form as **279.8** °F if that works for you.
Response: **-7** °F
